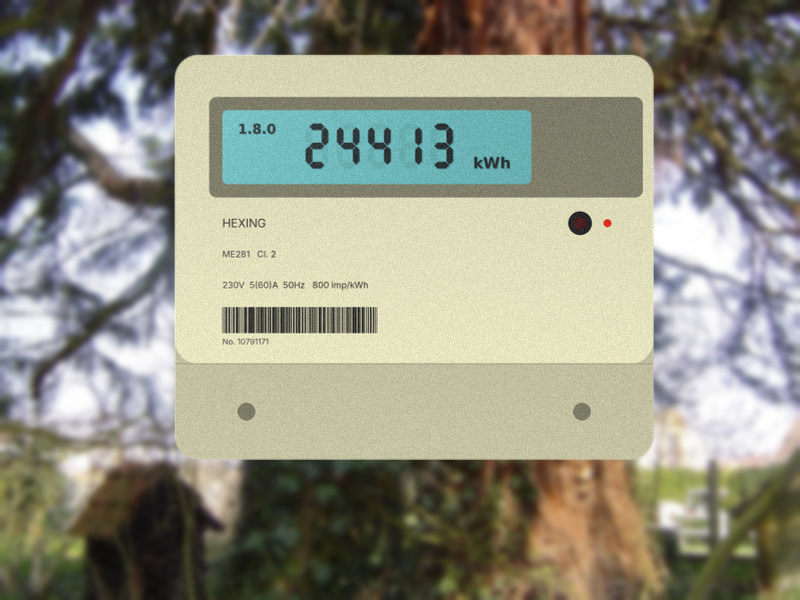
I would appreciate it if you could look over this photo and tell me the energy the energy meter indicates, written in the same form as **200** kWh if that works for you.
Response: **24413** kWh
